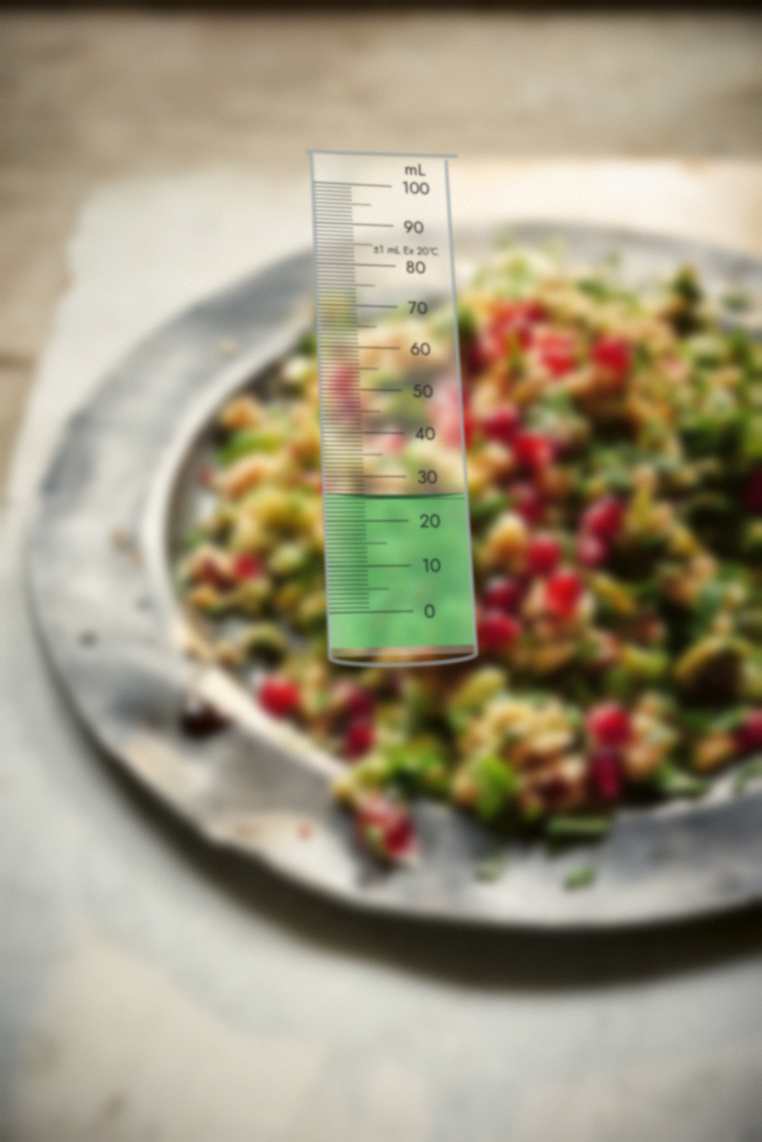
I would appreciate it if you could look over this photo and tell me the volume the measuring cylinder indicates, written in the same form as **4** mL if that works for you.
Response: **25** mL
